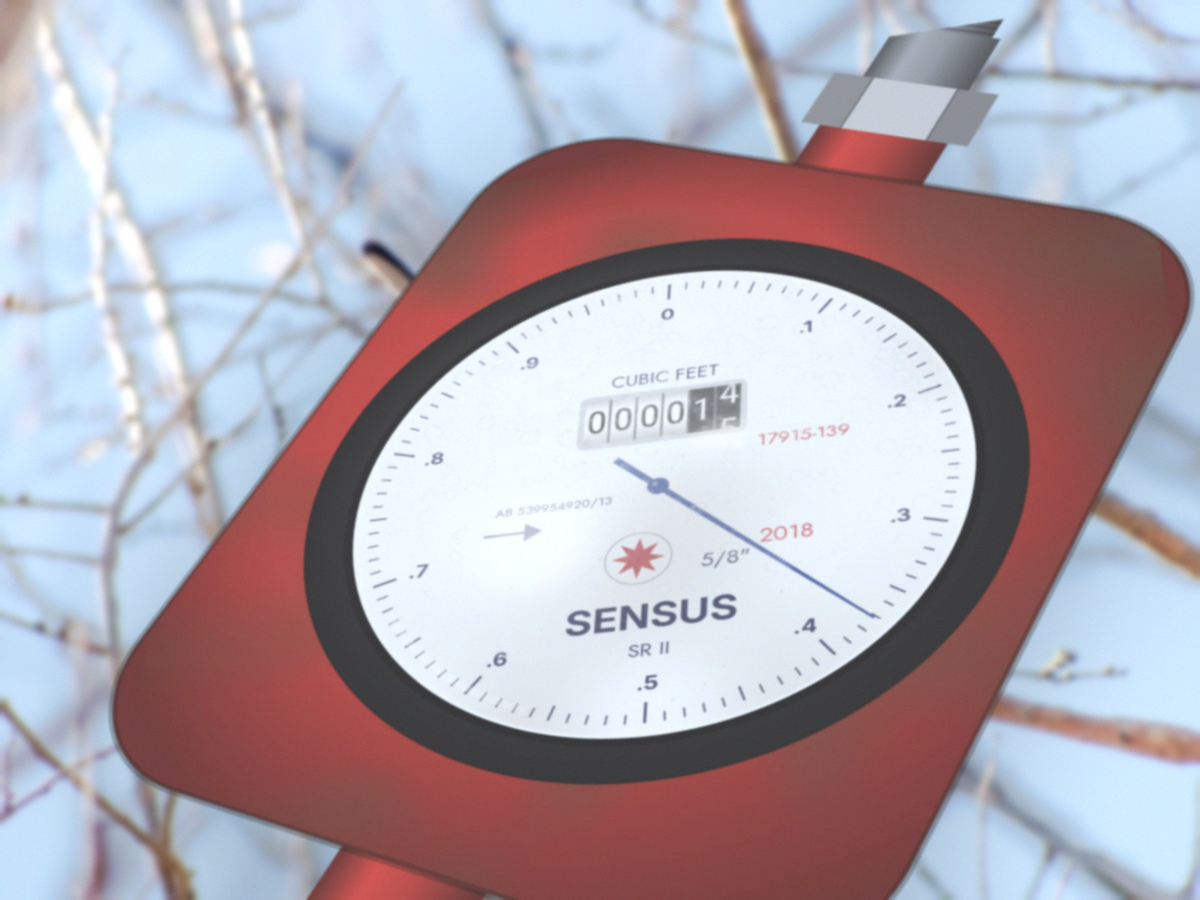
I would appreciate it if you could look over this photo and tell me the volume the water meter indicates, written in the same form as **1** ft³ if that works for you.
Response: **14.37** ft³
